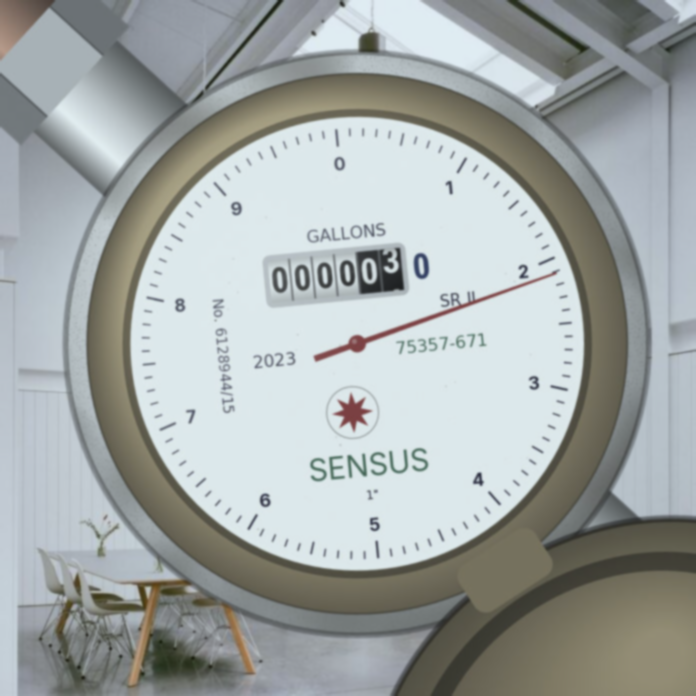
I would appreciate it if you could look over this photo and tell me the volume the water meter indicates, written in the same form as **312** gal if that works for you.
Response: **32.1** gal
